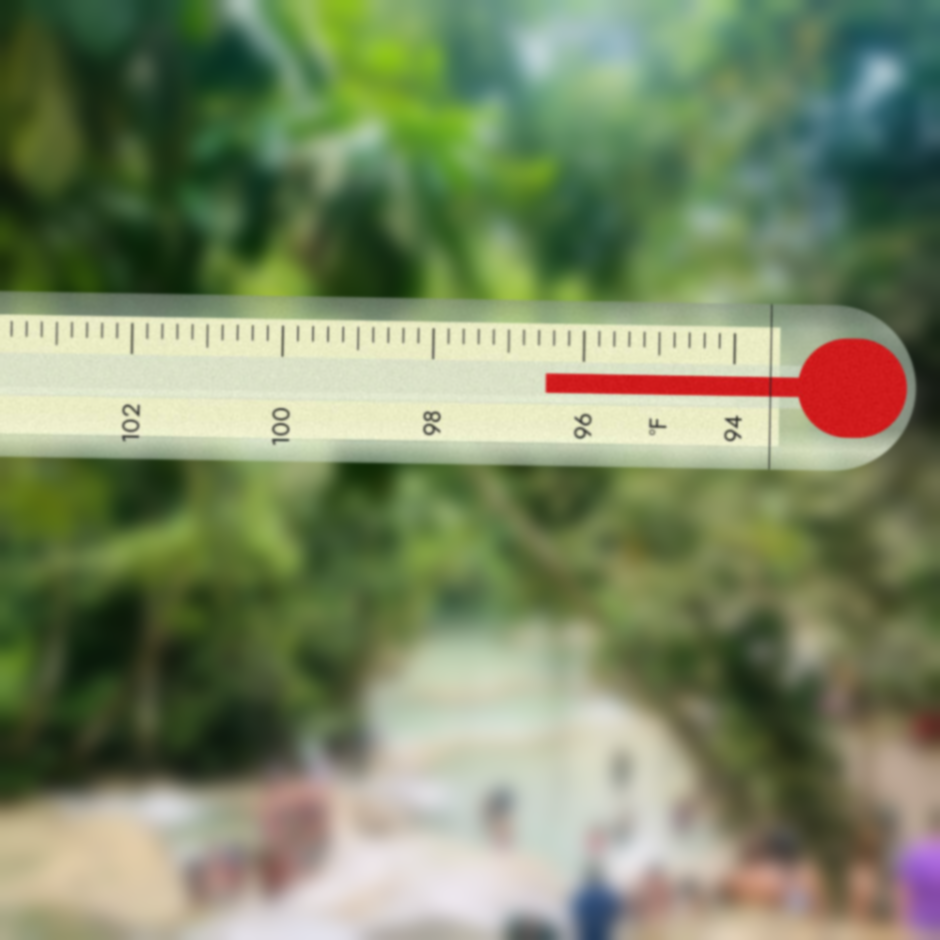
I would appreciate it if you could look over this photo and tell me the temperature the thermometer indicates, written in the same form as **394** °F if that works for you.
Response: **96.5** °F
